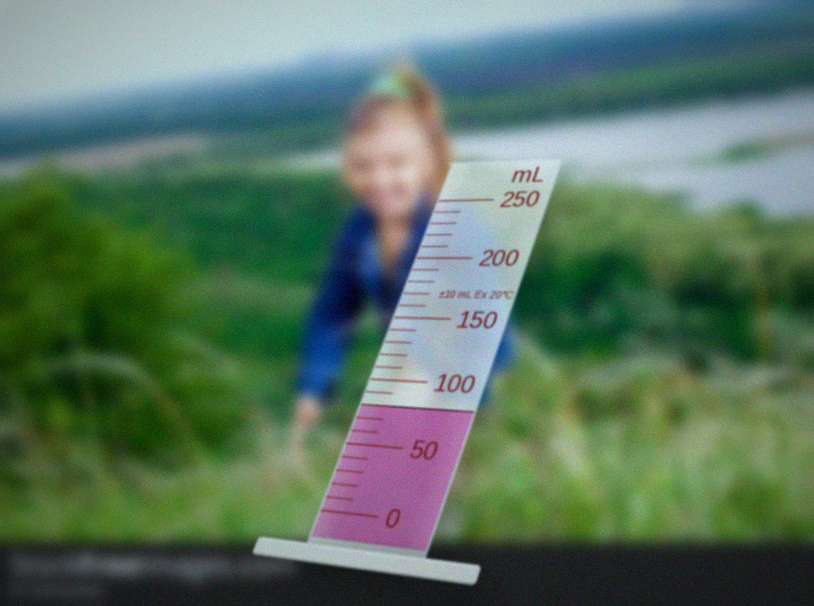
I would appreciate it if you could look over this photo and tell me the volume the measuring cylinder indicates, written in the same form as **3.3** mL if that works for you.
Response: **80** mL
